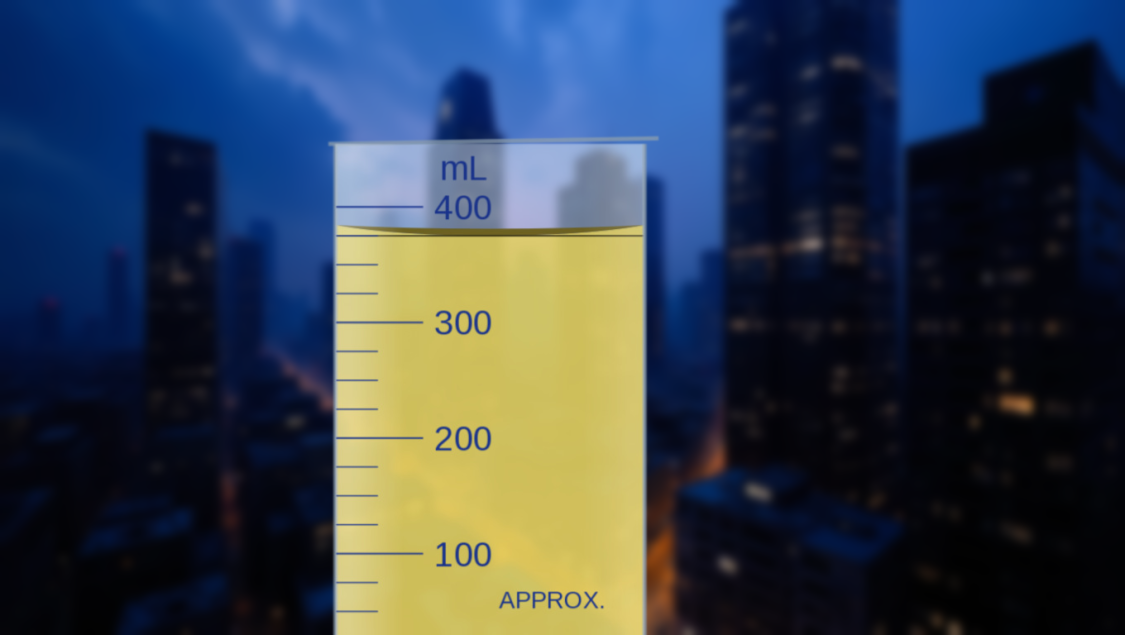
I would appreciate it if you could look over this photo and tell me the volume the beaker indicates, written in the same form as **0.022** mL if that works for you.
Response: **375** mL
